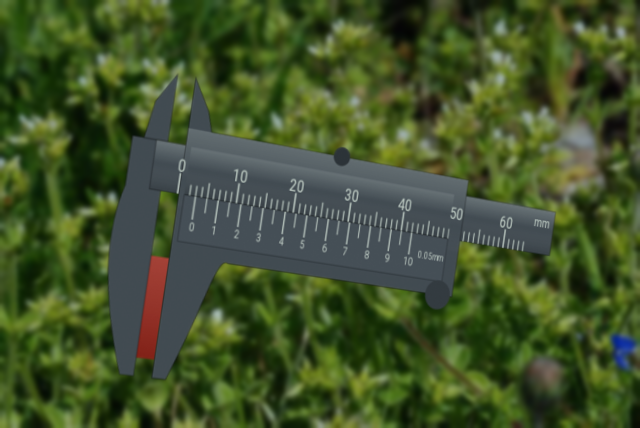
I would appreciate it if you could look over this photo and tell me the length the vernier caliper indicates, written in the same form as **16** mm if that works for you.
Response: **3.0** mm
